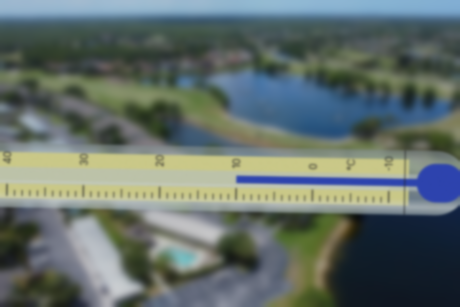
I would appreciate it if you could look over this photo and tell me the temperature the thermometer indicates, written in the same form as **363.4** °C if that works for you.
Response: **10** °C
